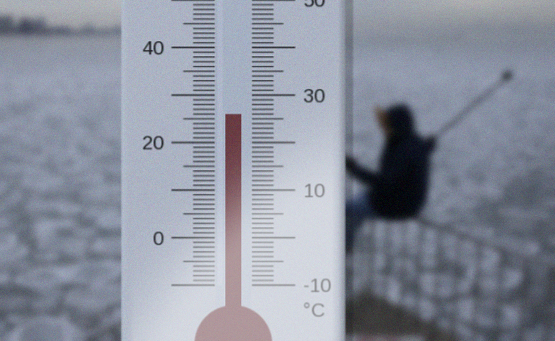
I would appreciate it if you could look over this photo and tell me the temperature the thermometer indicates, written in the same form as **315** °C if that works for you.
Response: **26** °C
